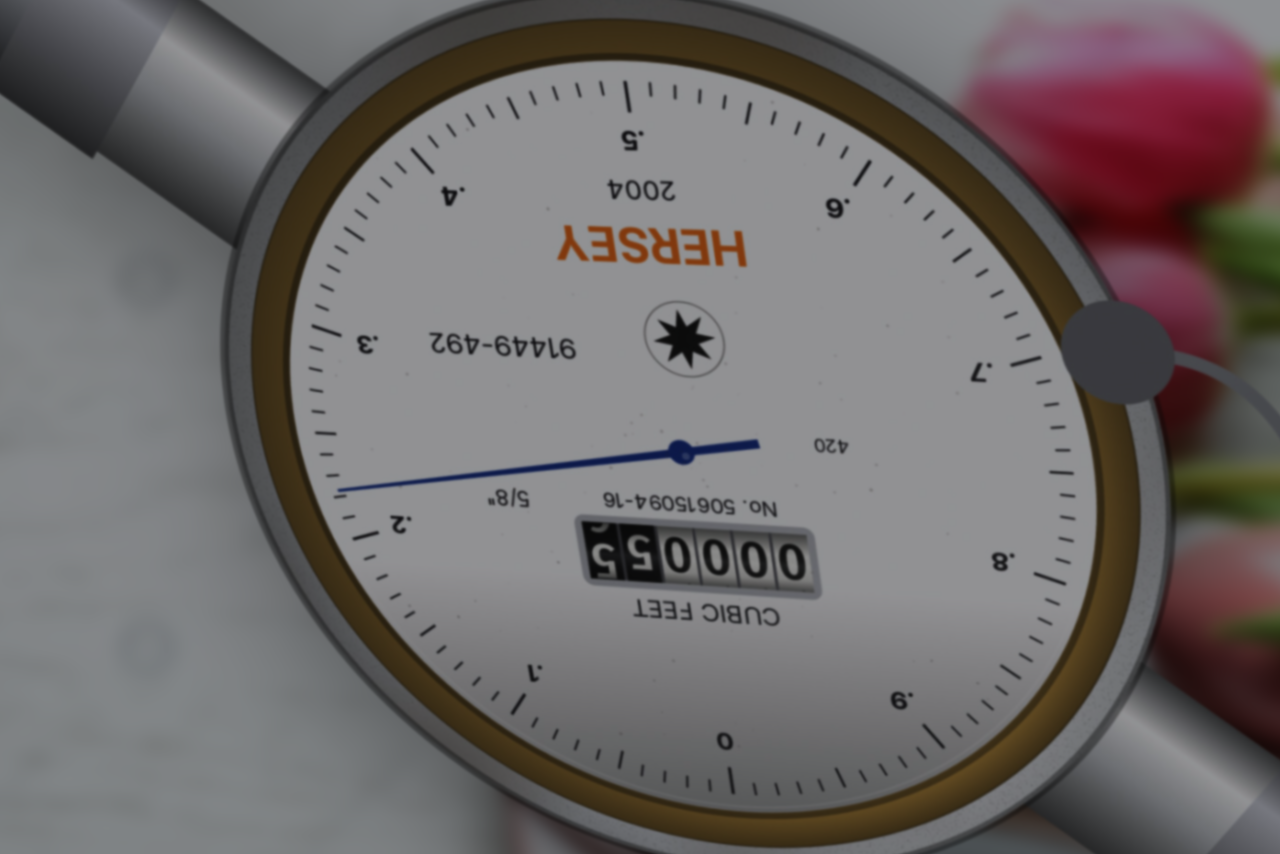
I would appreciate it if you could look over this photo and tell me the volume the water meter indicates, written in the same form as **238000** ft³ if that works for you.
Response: **55.22** ft³
